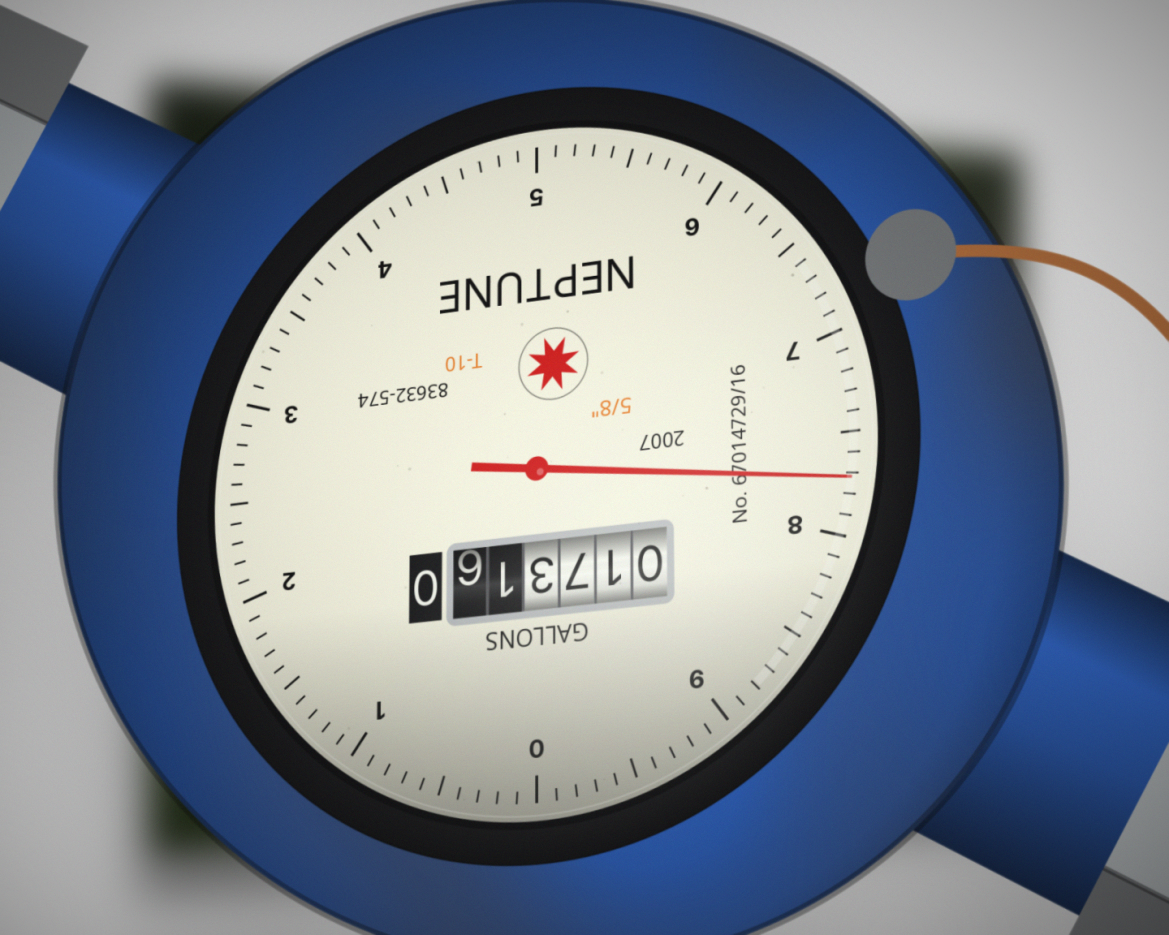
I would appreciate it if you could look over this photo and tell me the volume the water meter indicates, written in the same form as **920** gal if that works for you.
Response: **173157.7** gal
